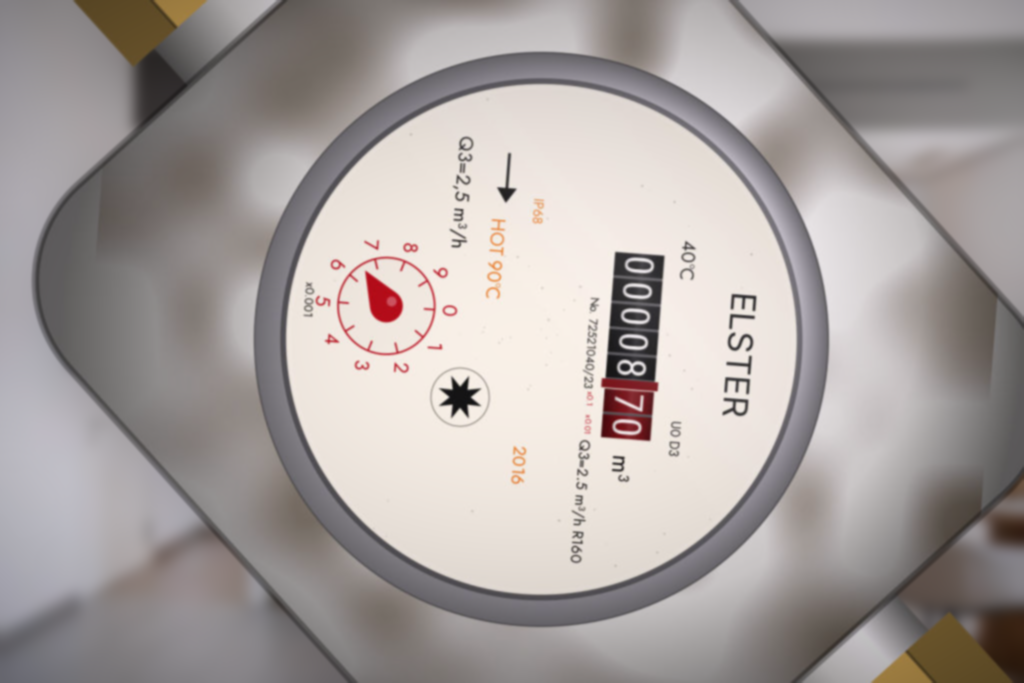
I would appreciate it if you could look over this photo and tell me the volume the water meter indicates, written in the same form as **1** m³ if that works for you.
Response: **8.706** m³
